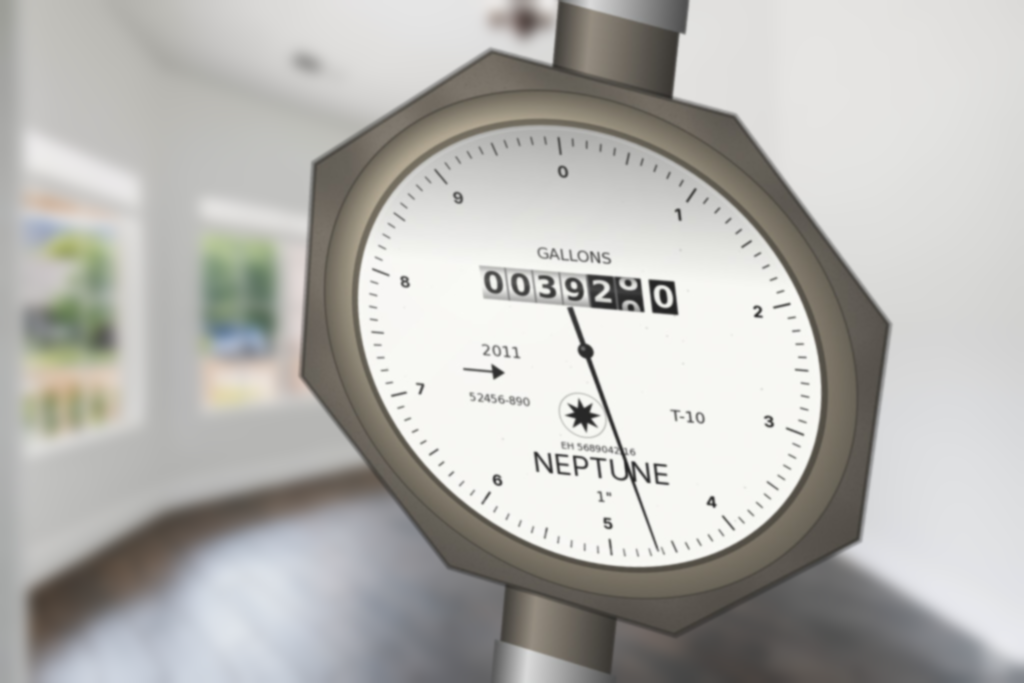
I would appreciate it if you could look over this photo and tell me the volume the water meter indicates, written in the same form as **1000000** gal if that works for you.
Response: **39284.6** gal
